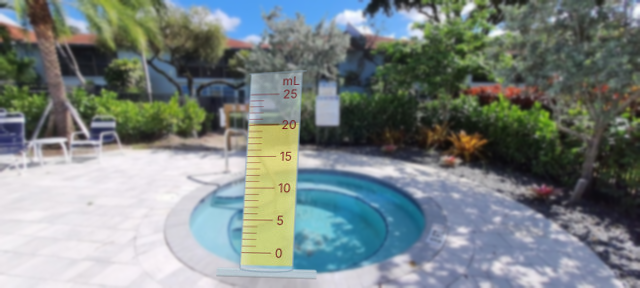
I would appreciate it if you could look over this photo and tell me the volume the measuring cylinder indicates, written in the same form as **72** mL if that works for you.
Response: **20** mL
